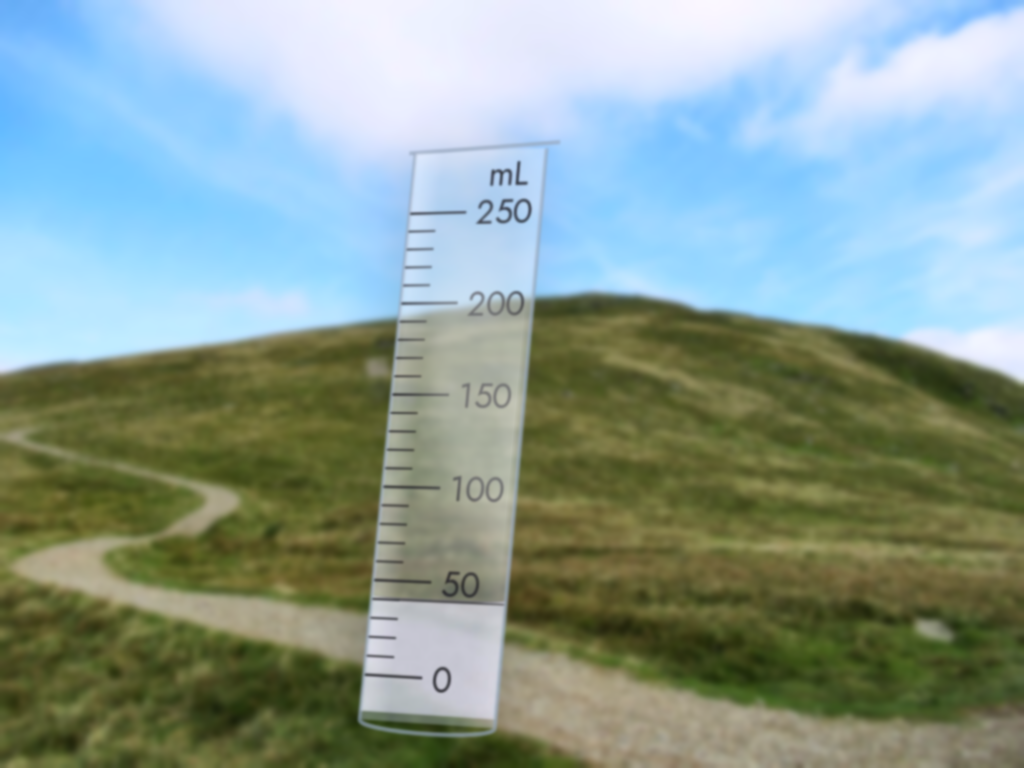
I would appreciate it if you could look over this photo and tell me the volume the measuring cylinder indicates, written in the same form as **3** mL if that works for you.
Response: **40** mL
